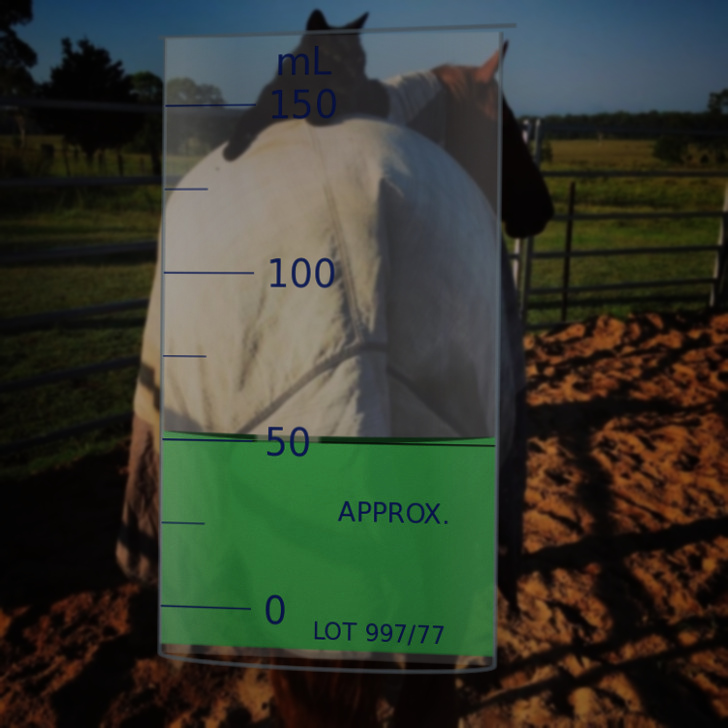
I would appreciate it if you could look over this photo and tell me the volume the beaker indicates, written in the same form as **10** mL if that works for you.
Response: **50** mL
